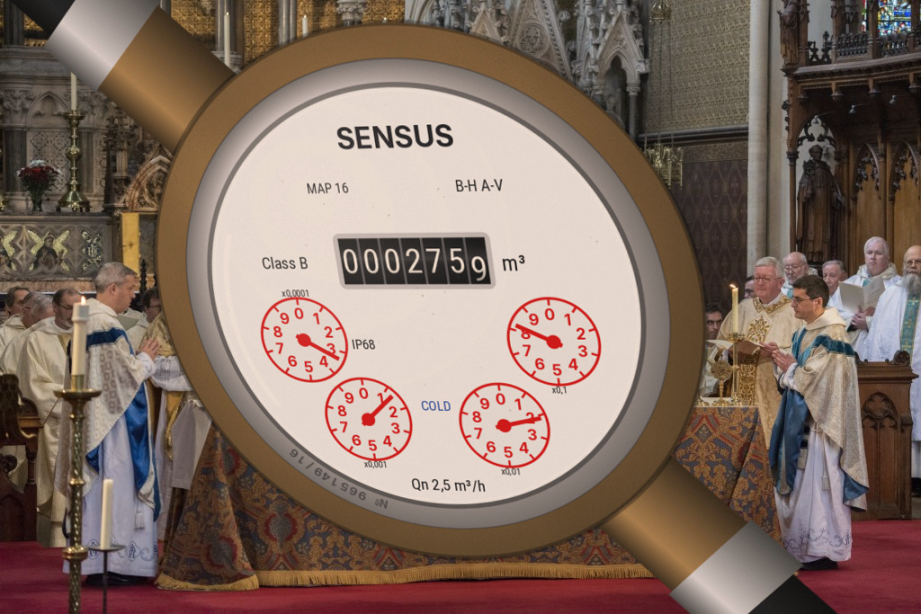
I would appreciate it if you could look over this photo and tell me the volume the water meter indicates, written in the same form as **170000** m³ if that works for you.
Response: **2758.8213** m³
